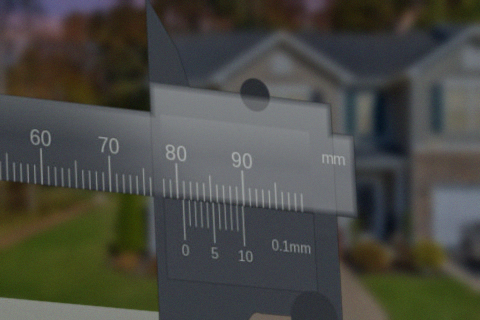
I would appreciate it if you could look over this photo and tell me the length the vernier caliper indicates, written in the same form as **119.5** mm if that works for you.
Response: **80.8** mm
